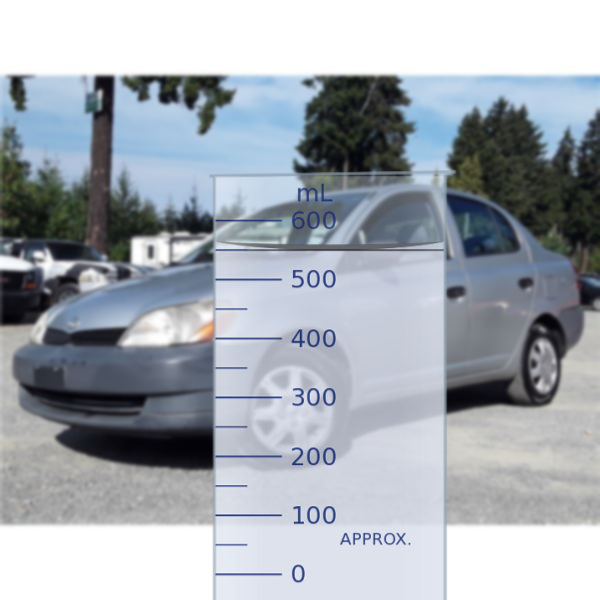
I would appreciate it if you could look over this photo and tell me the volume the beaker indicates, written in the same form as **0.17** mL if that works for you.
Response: **550** mL
